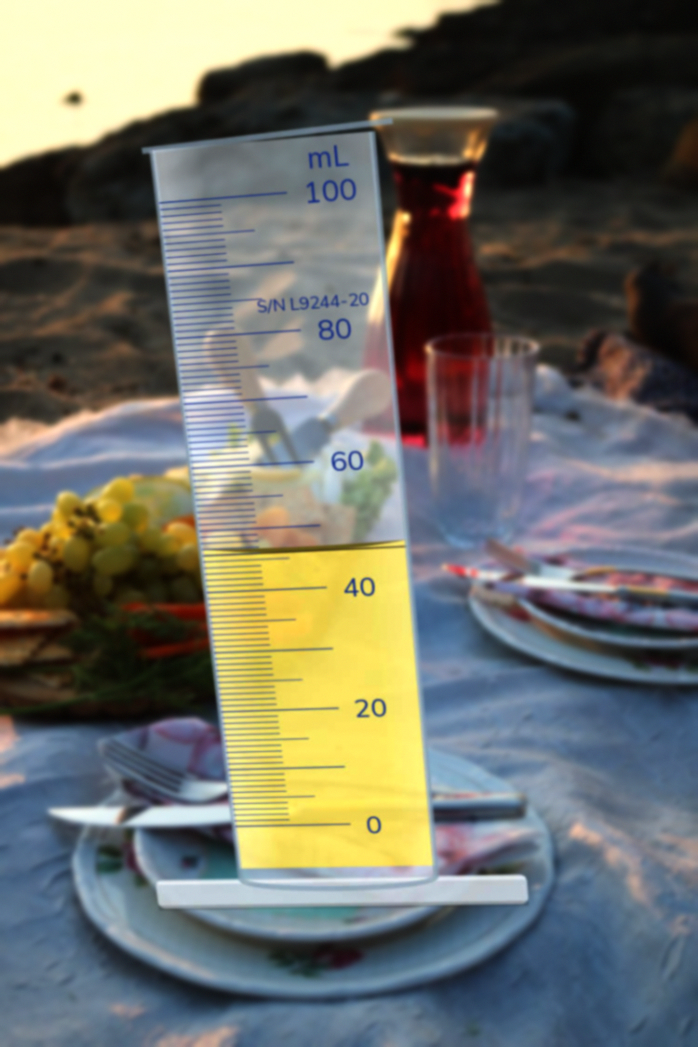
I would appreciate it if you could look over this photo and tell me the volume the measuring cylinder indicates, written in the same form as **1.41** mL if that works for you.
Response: **46** mL
